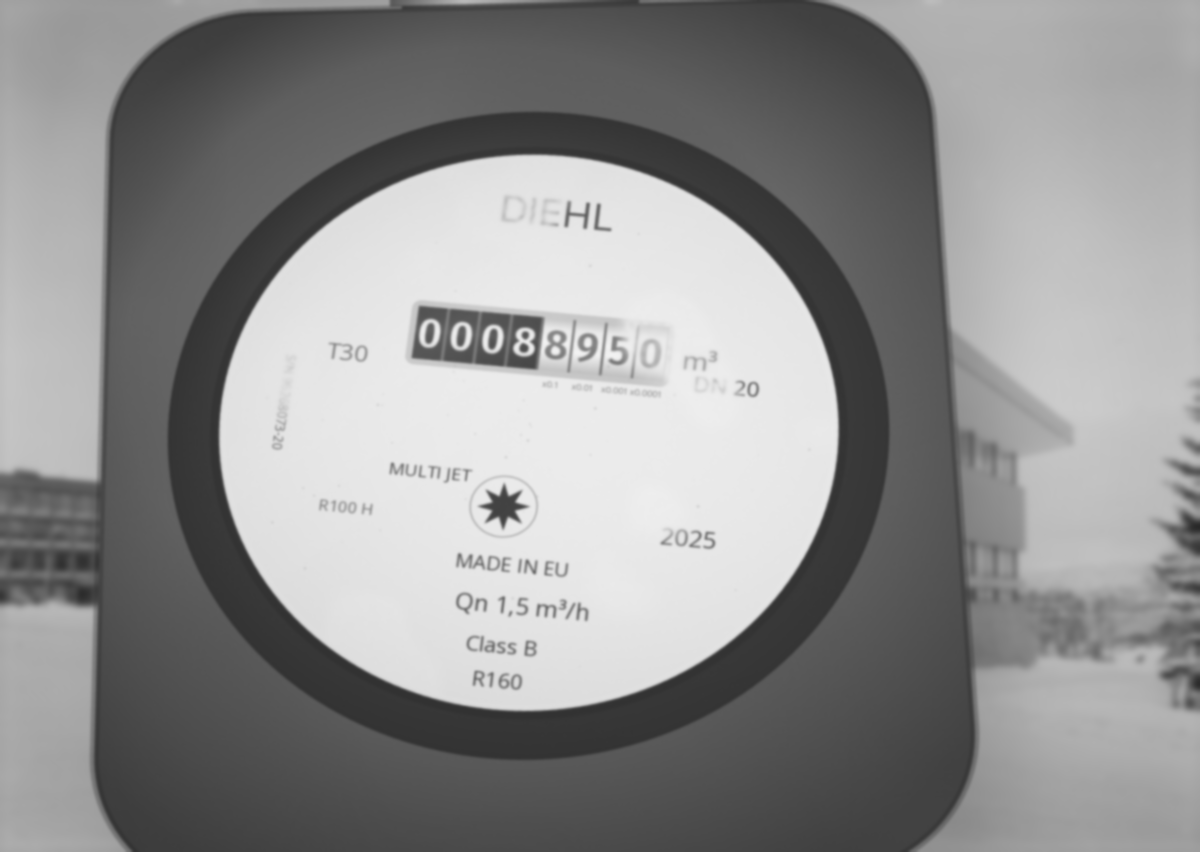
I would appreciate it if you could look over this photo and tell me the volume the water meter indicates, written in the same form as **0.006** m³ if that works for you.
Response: **8.8950** m³
